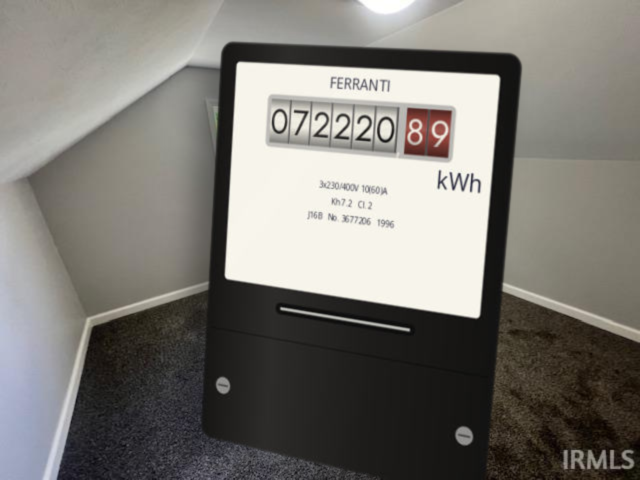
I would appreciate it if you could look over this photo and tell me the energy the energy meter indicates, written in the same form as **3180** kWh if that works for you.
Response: **72220.89** kWh
